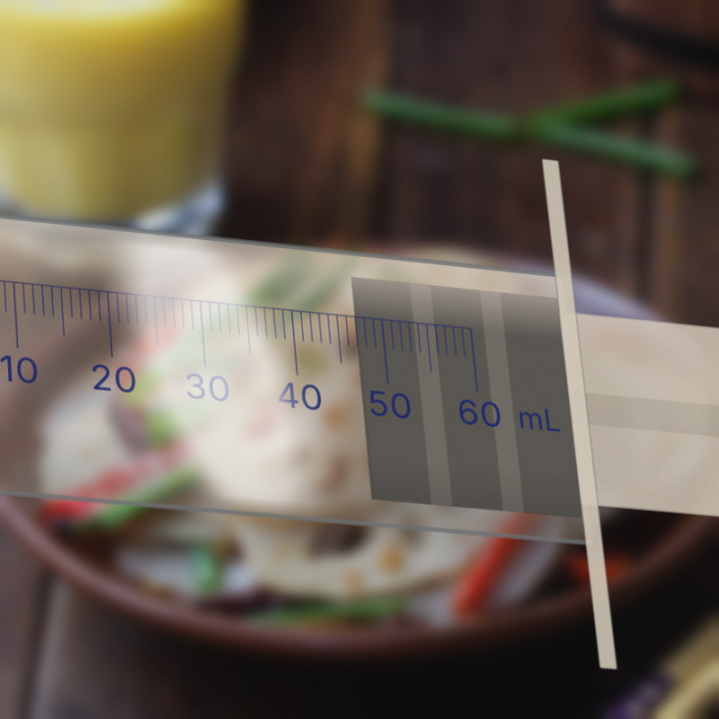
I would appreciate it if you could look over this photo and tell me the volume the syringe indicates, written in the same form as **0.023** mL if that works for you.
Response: **47** mL
